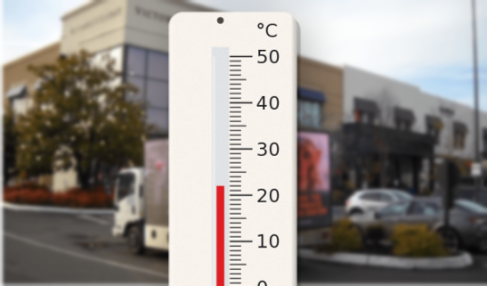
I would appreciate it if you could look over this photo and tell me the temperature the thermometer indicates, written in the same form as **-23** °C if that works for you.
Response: **22** °C
